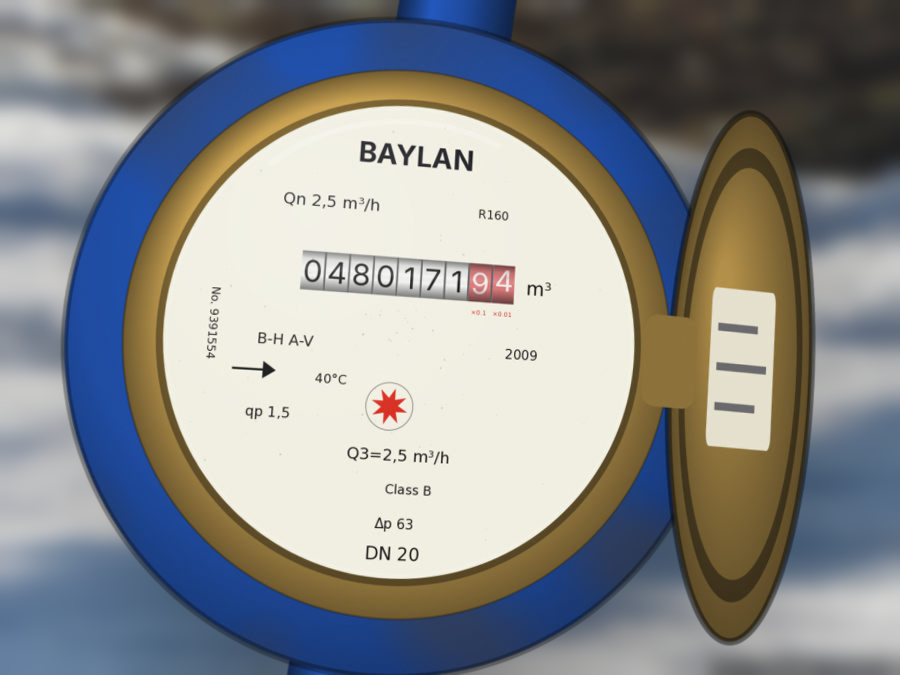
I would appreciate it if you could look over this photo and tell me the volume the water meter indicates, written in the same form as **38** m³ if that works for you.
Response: **480171.94** m³
